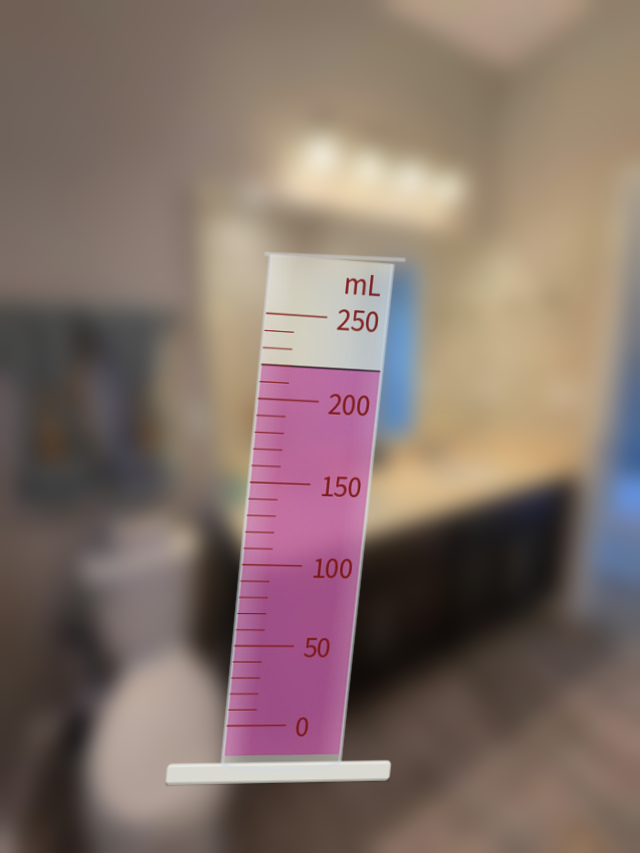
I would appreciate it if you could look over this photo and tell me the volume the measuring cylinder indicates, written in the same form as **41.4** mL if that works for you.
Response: **220** mL
